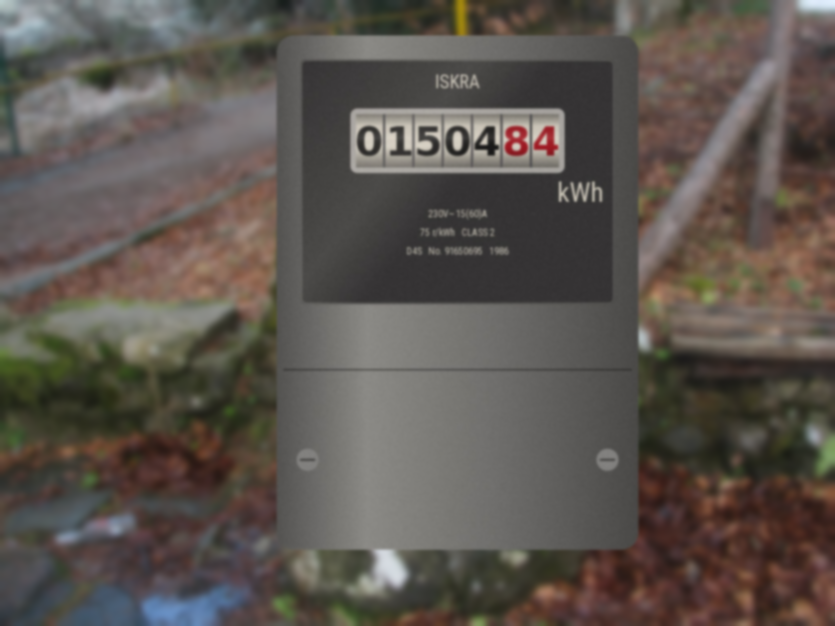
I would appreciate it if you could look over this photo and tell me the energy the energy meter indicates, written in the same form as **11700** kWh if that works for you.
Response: **1504.84** kWh
